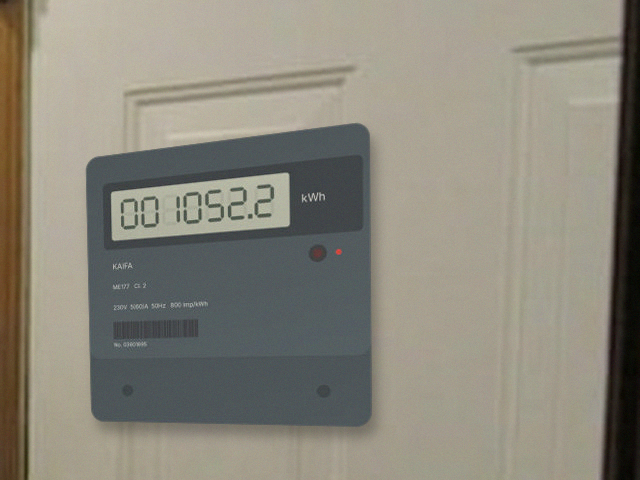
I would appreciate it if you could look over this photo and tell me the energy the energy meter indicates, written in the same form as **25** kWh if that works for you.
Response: **1052.2** kWh
